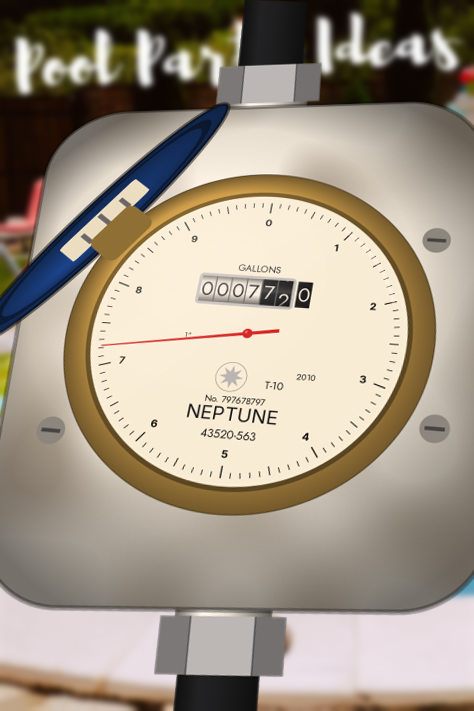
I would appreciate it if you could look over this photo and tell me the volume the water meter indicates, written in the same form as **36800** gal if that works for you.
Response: **7717.2** gal
